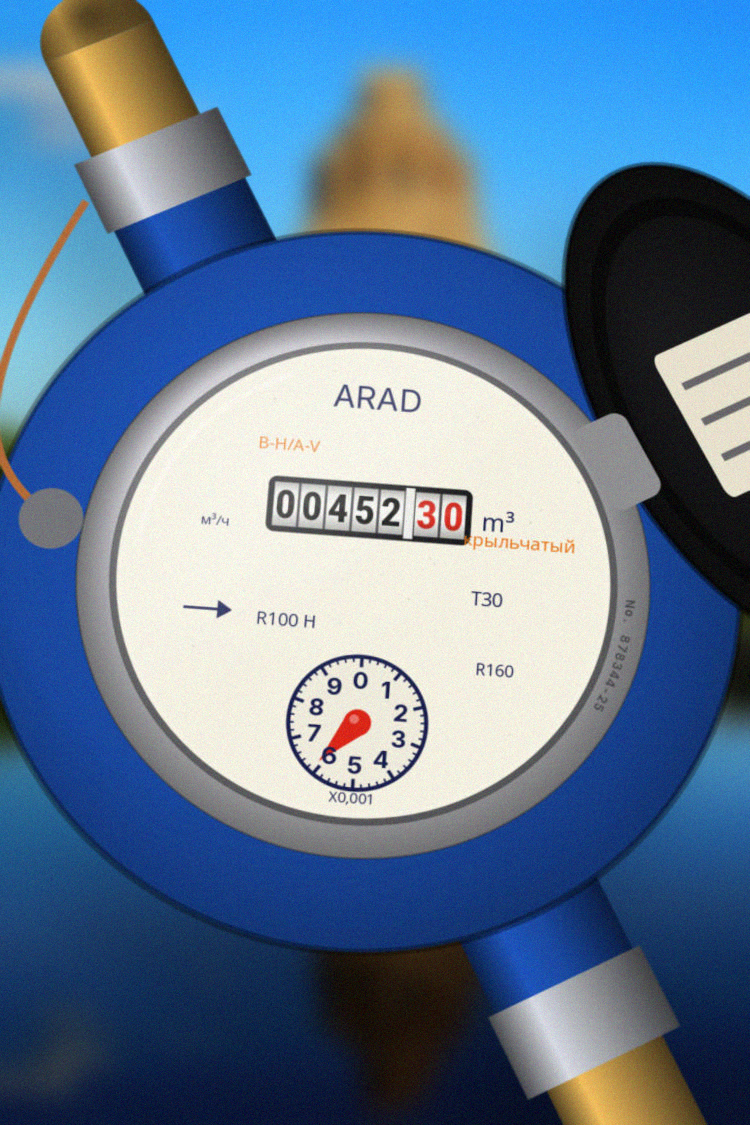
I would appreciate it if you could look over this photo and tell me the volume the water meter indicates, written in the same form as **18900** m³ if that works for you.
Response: **452.306** m³
